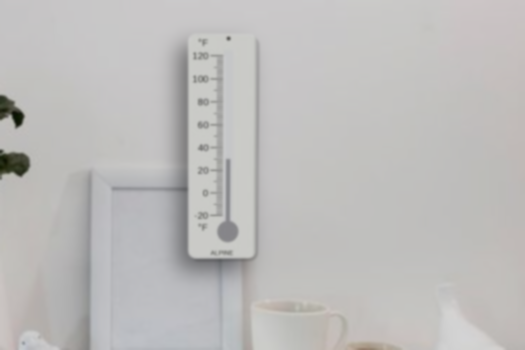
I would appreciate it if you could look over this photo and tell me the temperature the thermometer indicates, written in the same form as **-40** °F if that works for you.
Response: **30** °F
